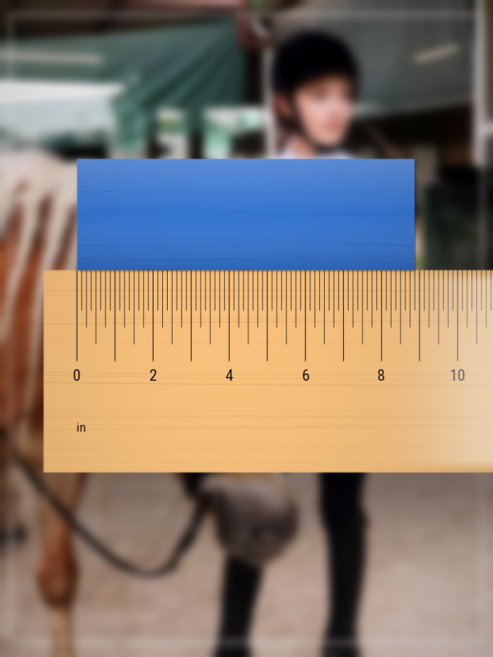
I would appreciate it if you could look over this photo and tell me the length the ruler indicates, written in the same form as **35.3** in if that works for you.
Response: **8.875** in
